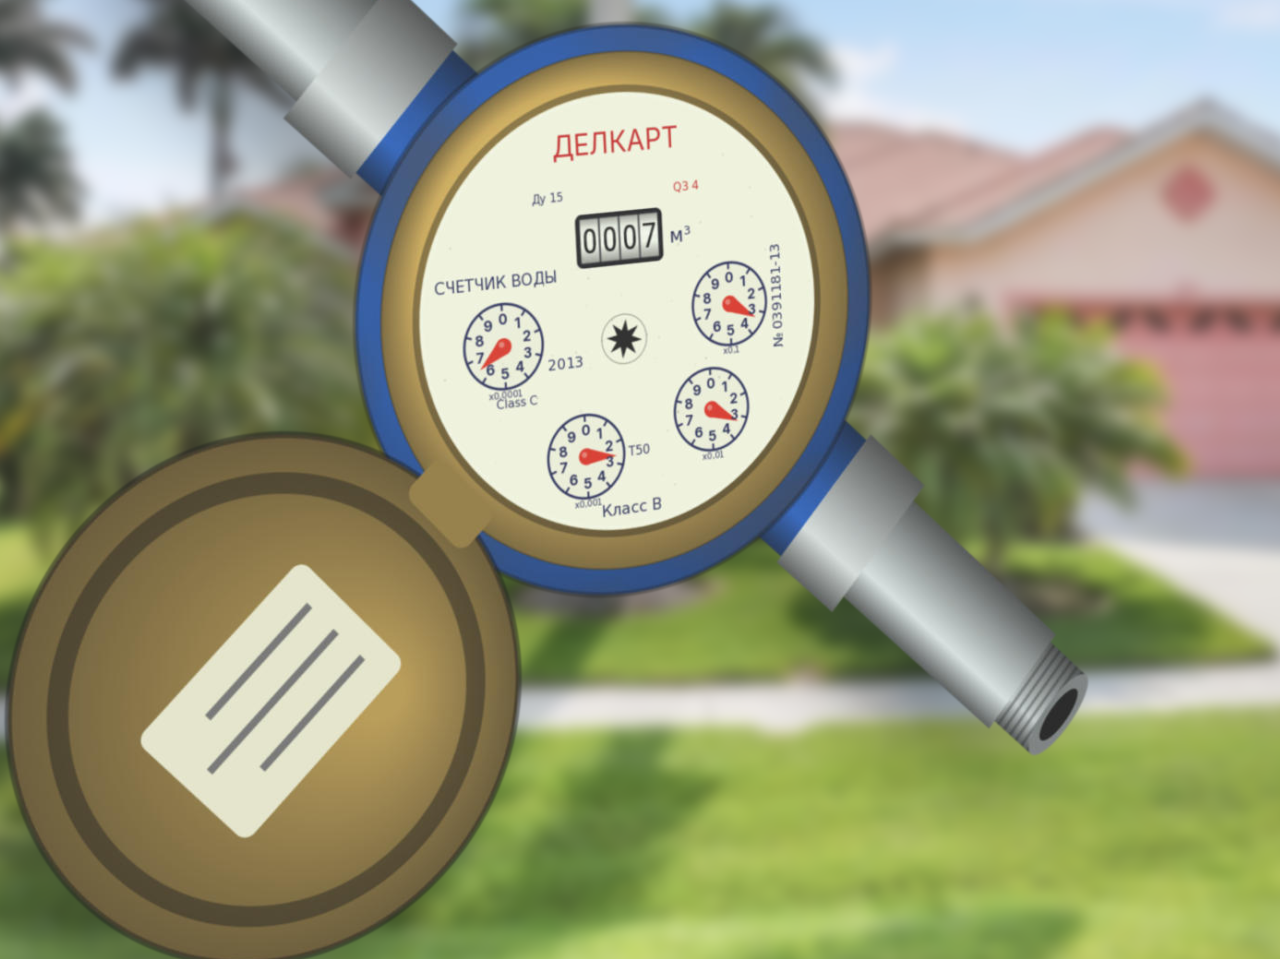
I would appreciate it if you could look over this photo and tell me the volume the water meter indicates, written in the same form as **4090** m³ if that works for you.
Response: **7.3326** m³
